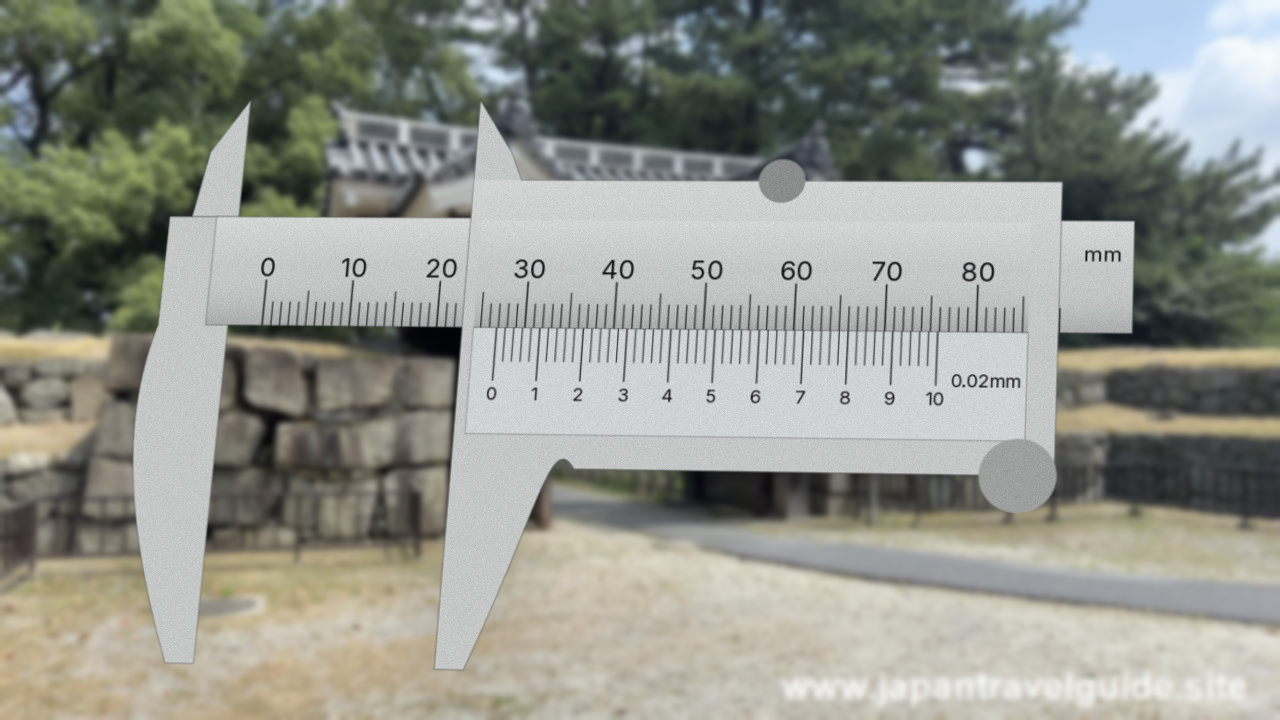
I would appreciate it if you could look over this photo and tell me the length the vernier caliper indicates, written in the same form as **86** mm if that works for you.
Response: **26.8** mm
